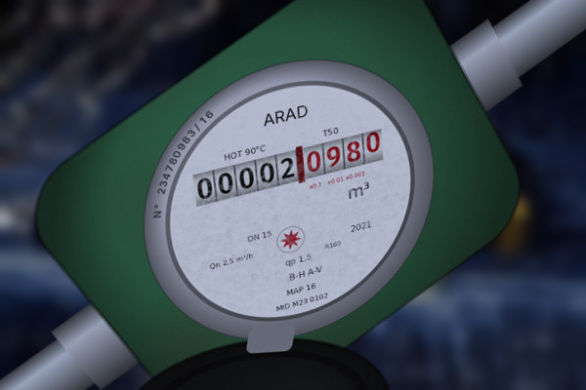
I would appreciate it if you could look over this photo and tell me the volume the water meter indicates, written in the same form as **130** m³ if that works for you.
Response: **2.0980** m³
